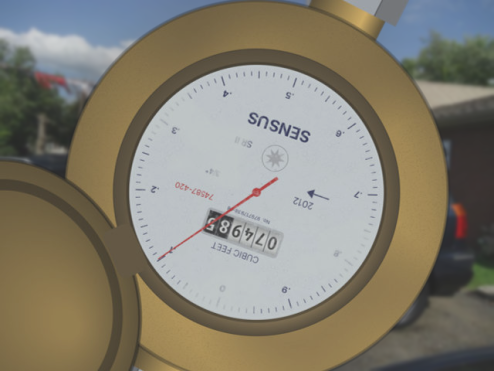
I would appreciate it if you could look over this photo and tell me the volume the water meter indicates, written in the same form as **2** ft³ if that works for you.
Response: **74985.10** ft³
